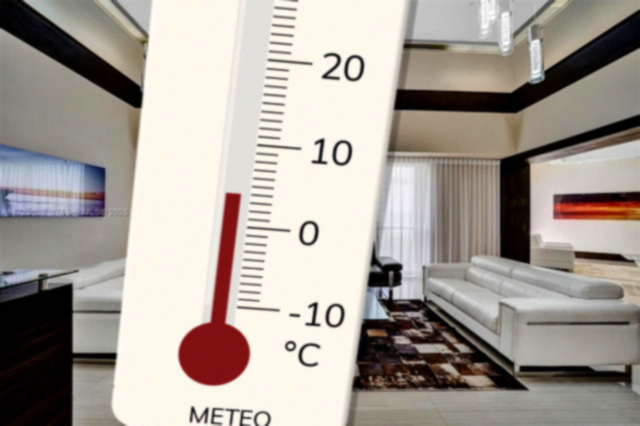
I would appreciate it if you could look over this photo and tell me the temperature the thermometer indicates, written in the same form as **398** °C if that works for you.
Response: **4** °C
